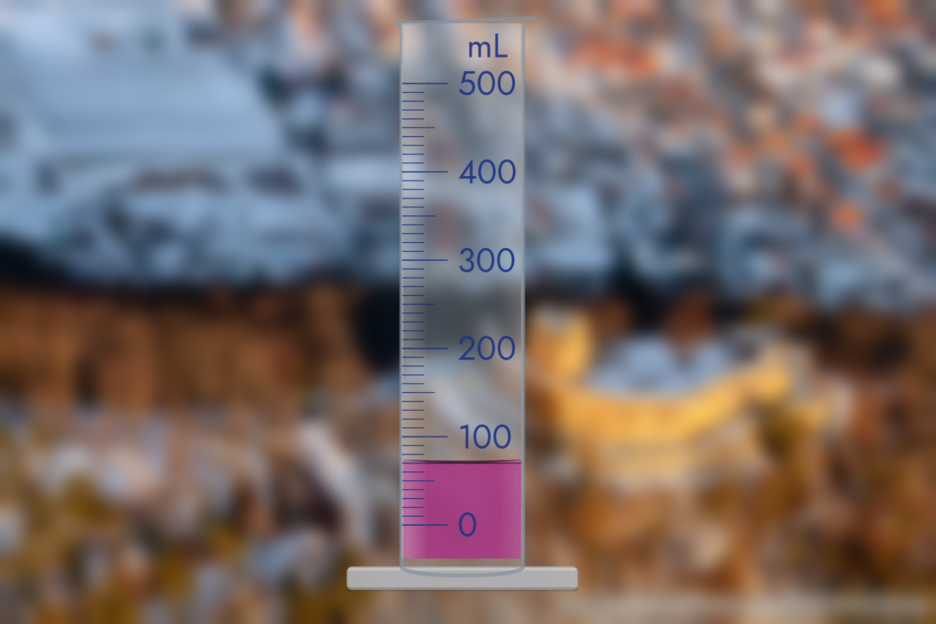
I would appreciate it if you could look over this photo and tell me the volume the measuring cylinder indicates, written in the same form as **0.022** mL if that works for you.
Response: **70** mL
